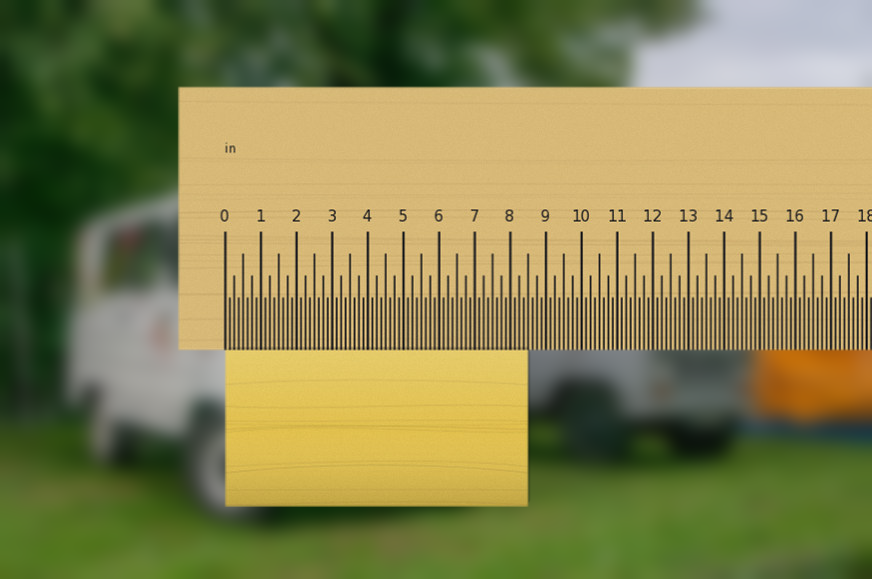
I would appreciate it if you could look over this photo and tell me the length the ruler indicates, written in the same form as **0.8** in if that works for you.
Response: **8.5** in
